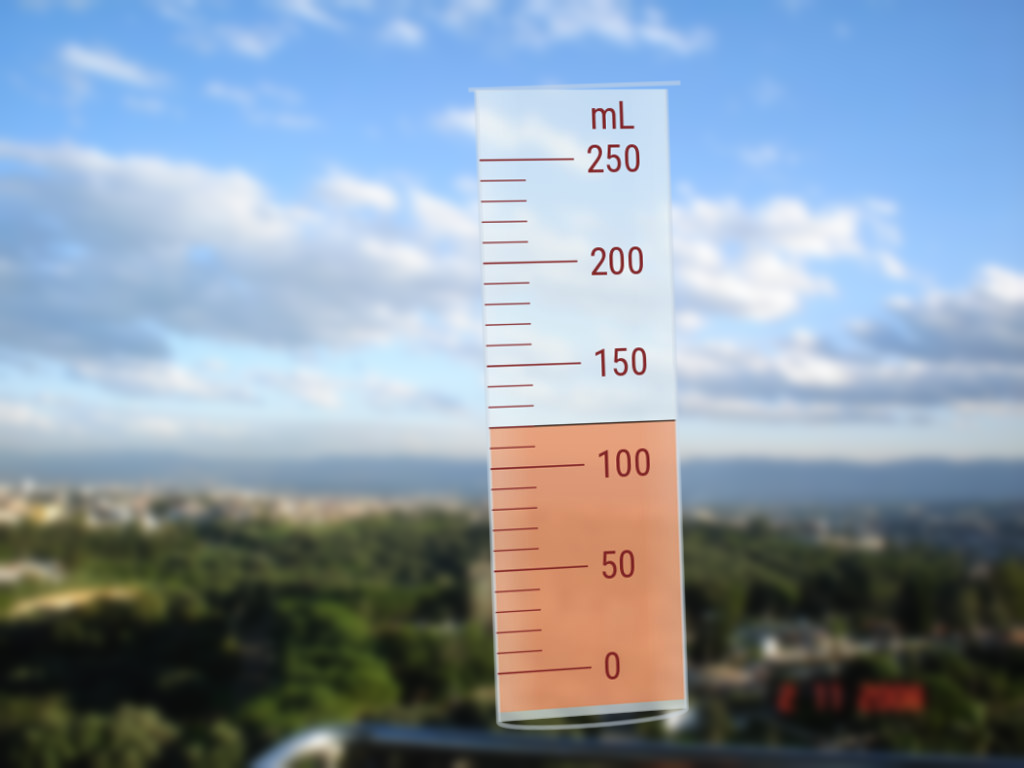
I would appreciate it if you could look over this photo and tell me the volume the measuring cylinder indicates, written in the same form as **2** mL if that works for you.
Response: **120** mL
